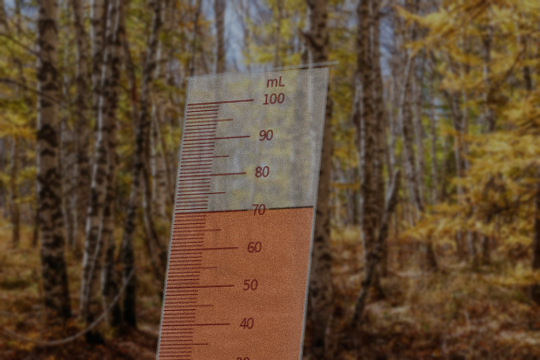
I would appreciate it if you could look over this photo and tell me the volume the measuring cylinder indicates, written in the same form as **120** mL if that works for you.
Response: **70** mL
